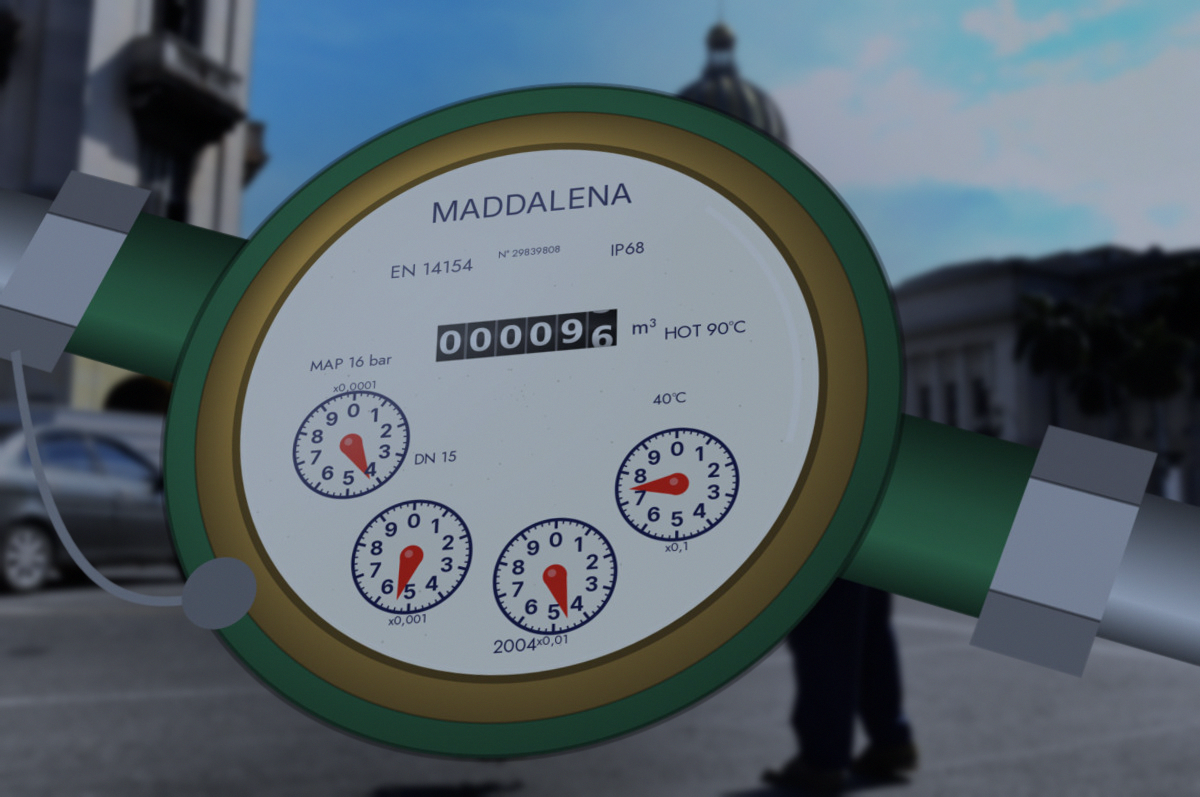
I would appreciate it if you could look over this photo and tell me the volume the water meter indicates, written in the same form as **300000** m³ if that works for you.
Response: **95.7454** m³
